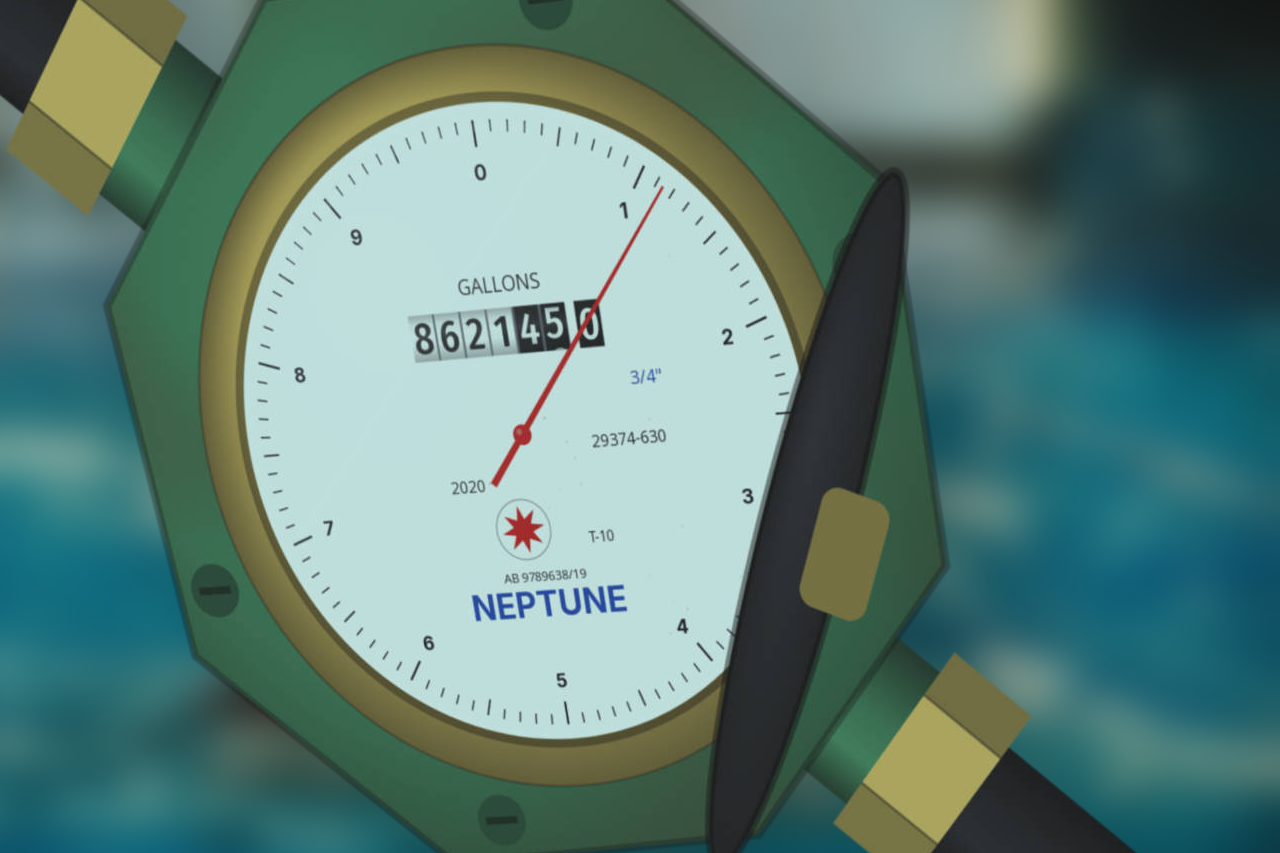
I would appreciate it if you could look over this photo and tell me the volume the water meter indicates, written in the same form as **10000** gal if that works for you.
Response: **8621451.1** gal
